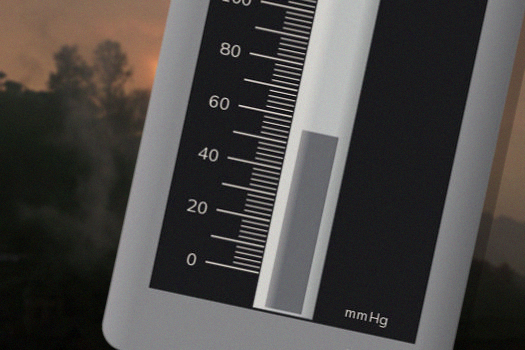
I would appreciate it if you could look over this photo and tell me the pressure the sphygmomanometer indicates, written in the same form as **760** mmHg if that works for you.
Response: **56** mmHg
